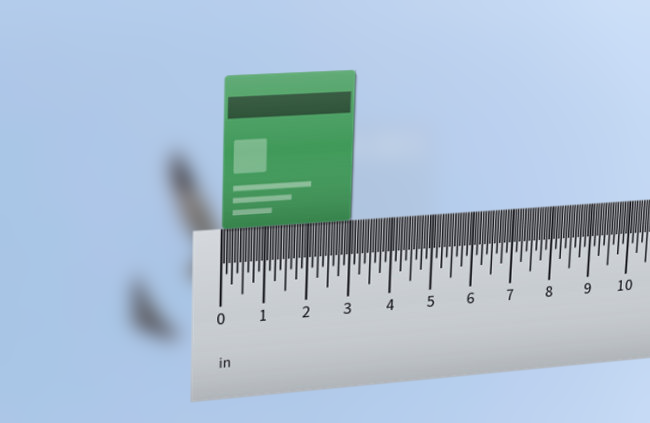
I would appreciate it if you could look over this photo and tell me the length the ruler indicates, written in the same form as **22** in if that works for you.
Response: **3** in
